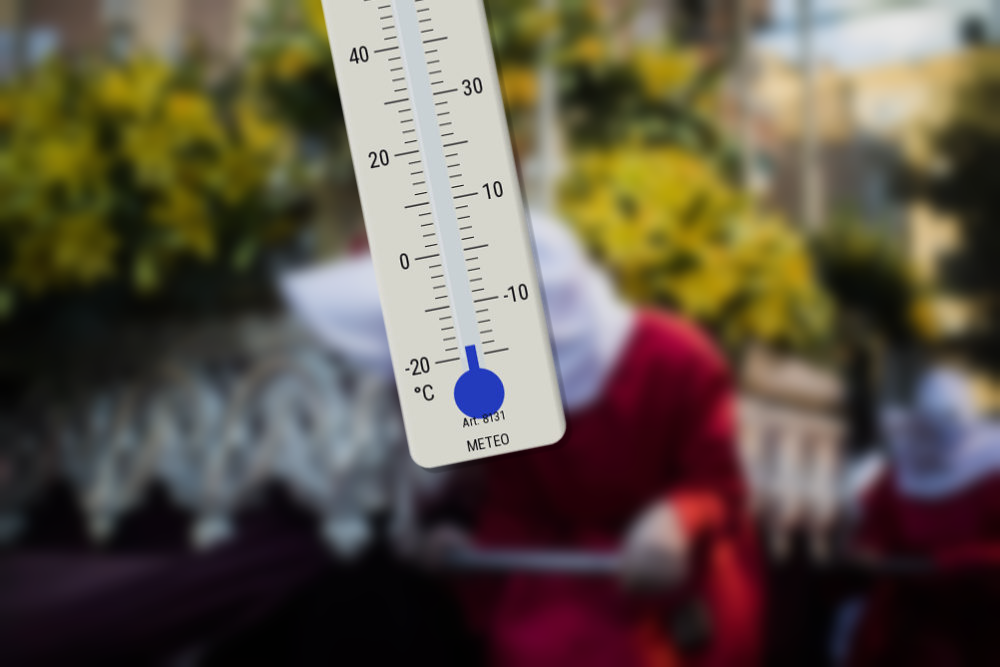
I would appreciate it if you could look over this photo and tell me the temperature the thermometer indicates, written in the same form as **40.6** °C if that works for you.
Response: **-18** °C
